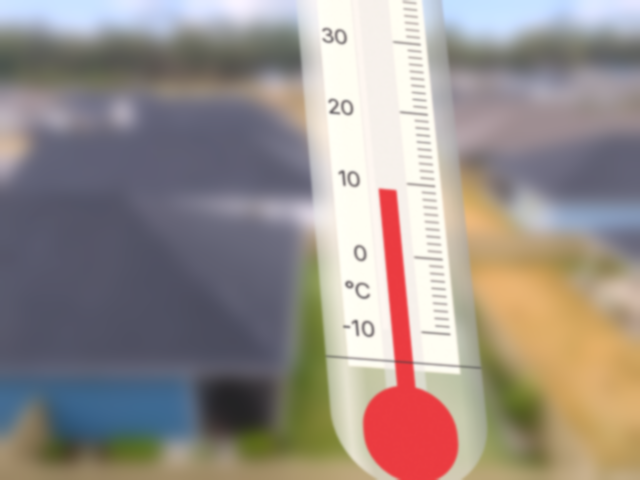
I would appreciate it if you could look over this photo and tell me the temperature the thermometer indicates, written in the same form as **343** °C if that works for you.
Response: **9** °C
